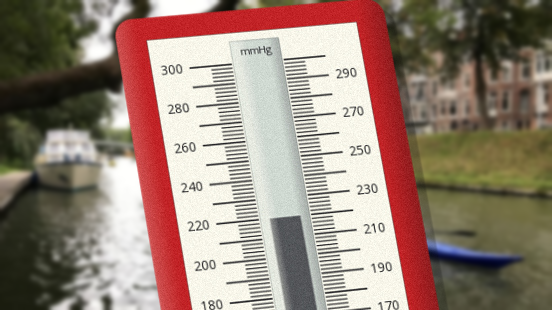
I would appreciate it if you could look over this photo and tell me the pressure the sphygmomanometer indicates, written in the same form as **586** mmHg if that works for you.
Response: **220** mmHg
